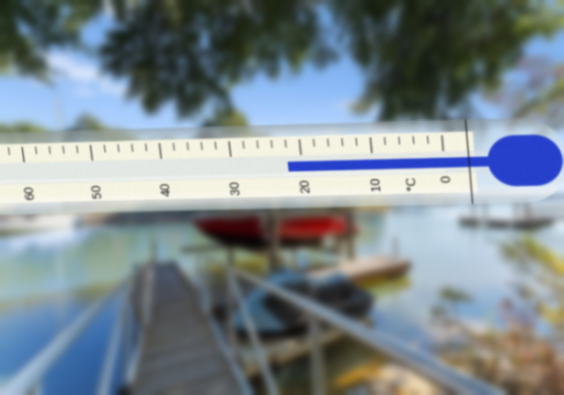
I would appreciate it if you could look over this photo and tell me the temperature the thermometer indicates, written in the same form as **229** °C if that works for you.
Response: **22** °C
